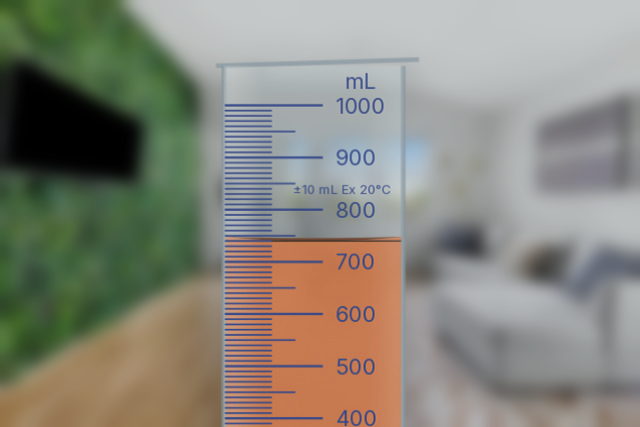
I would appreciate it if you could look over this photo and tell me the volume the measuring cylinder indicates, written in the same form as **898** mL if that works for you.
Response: **740** mL
